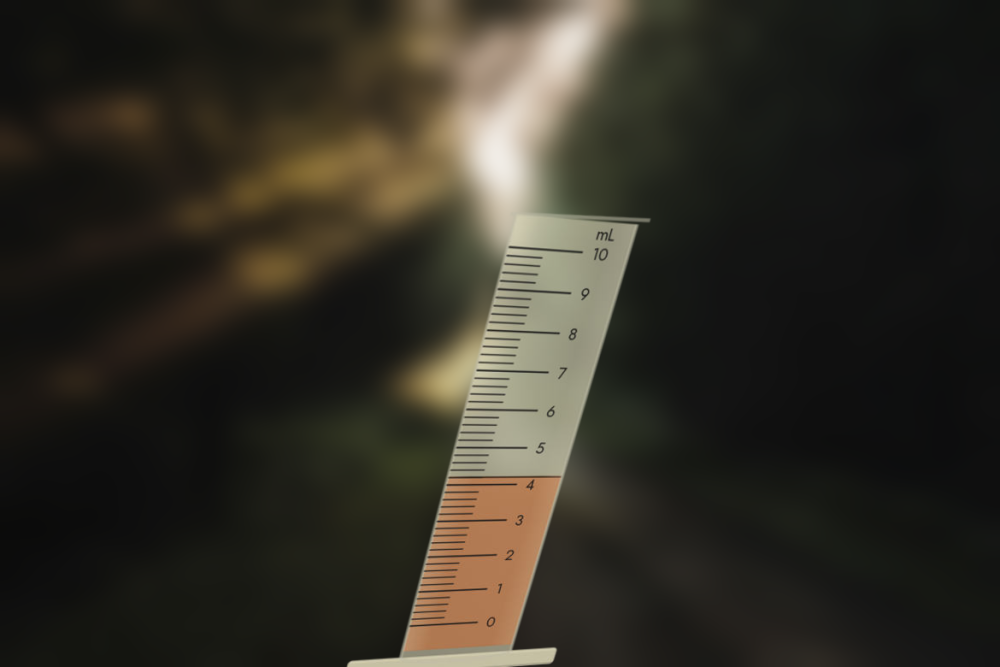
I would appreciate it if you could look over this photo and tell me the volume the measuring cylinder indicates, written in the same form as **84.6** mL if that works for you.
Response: **4.2** mL
